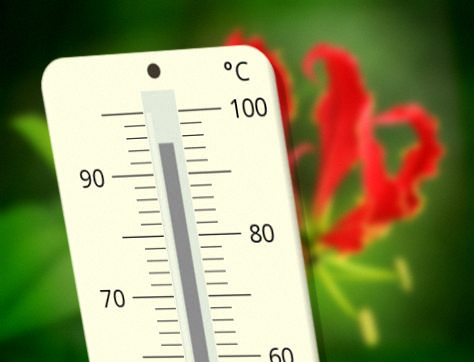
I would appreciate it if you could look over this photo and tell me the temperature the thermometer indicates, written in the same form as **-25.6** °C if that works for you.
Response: **95** °C
